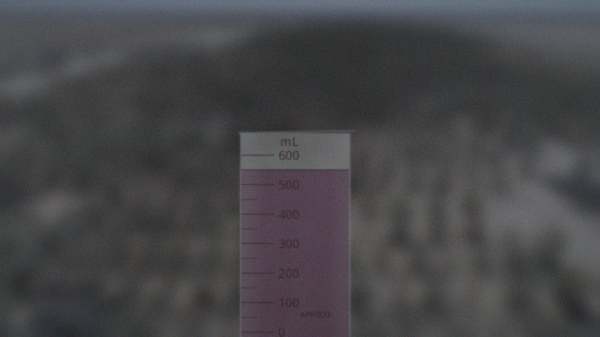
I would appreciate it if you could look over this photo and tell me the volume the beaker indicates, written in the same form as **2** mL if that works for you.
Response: **550** mL
